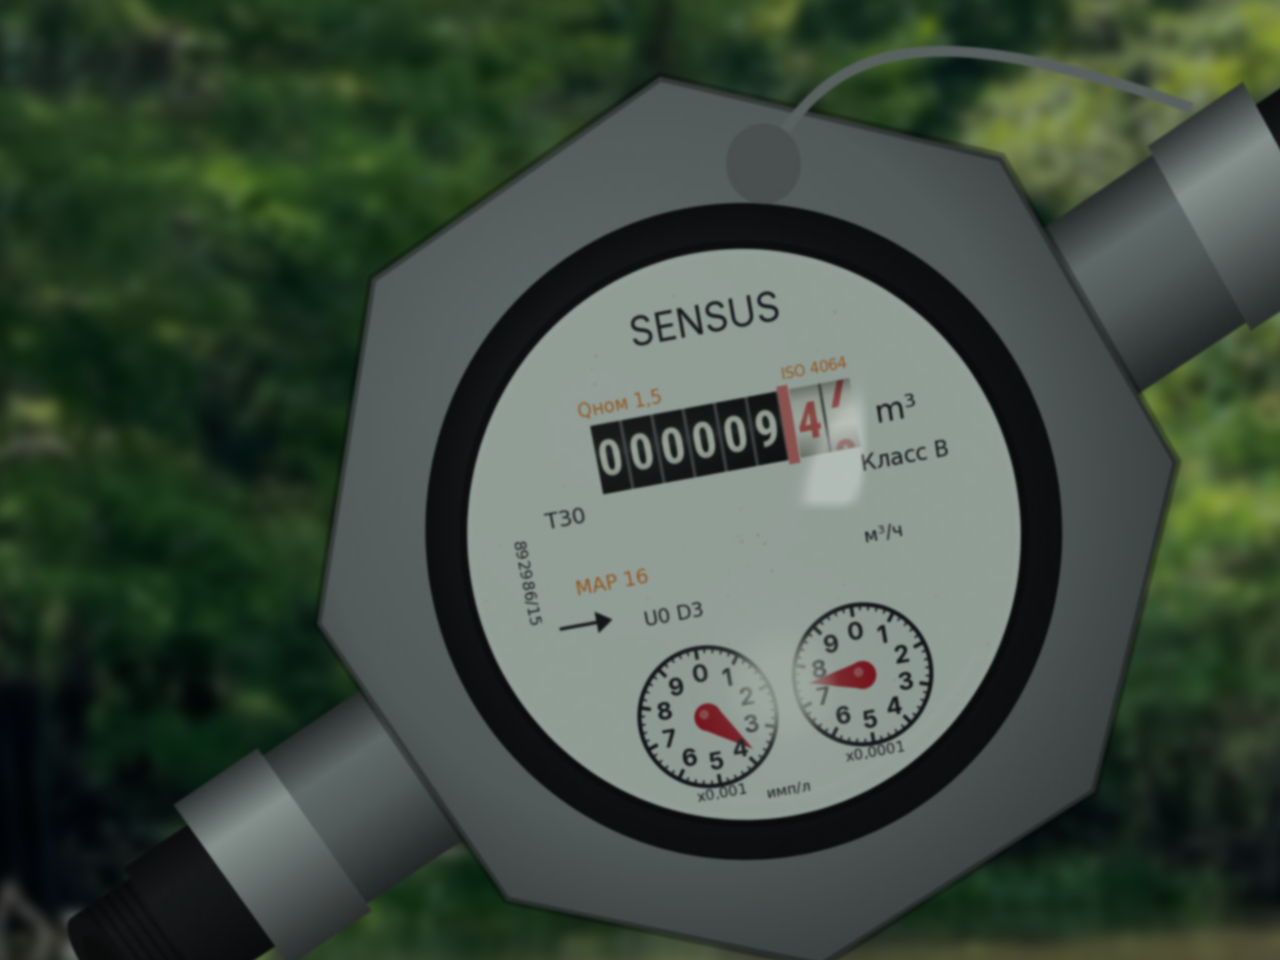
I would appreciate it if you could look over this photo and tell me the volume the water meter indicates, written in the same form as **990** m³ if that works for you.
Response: **9.4737** m³
